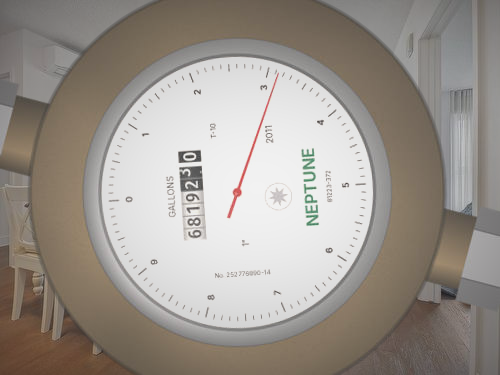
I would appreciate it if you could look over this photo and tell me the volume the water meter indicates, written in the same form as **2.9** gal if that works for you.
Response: **6819233.1** gal
